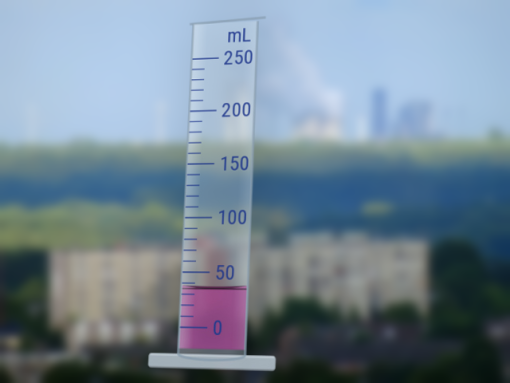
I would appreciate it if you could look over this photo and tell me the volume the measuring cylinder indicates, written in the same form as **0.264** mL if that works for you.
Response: **35** mL
